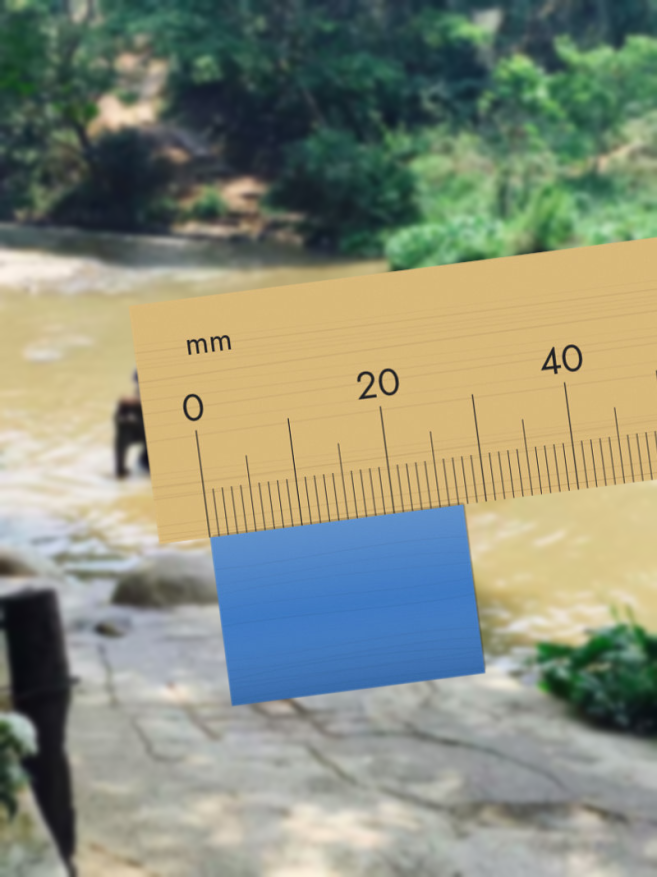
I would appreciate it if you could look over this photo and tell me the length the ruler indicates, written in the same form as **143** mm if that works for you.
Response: **27.5** mm
